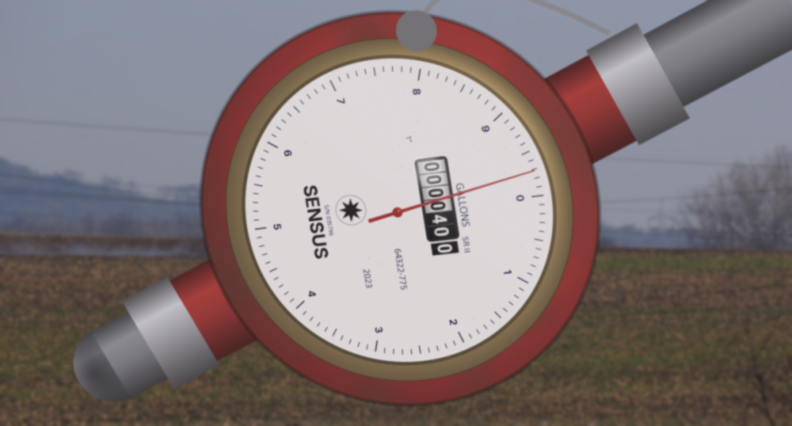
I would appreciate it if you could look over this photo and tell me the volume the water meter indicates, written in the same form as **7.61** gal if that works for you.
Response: **399.7** gal
